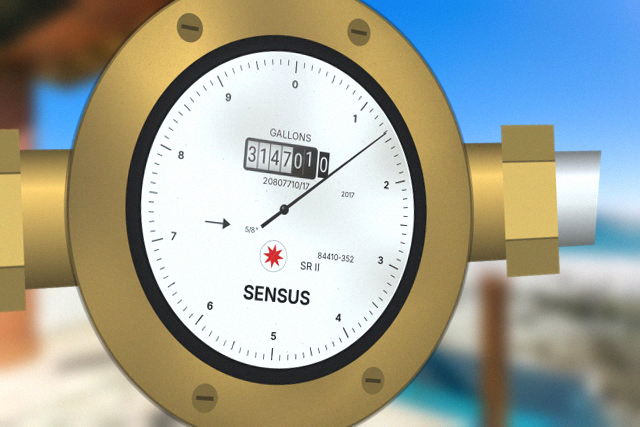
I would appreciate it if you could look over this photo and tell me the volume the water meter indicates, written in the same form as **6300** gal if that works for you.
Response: **3147011.4** gal
